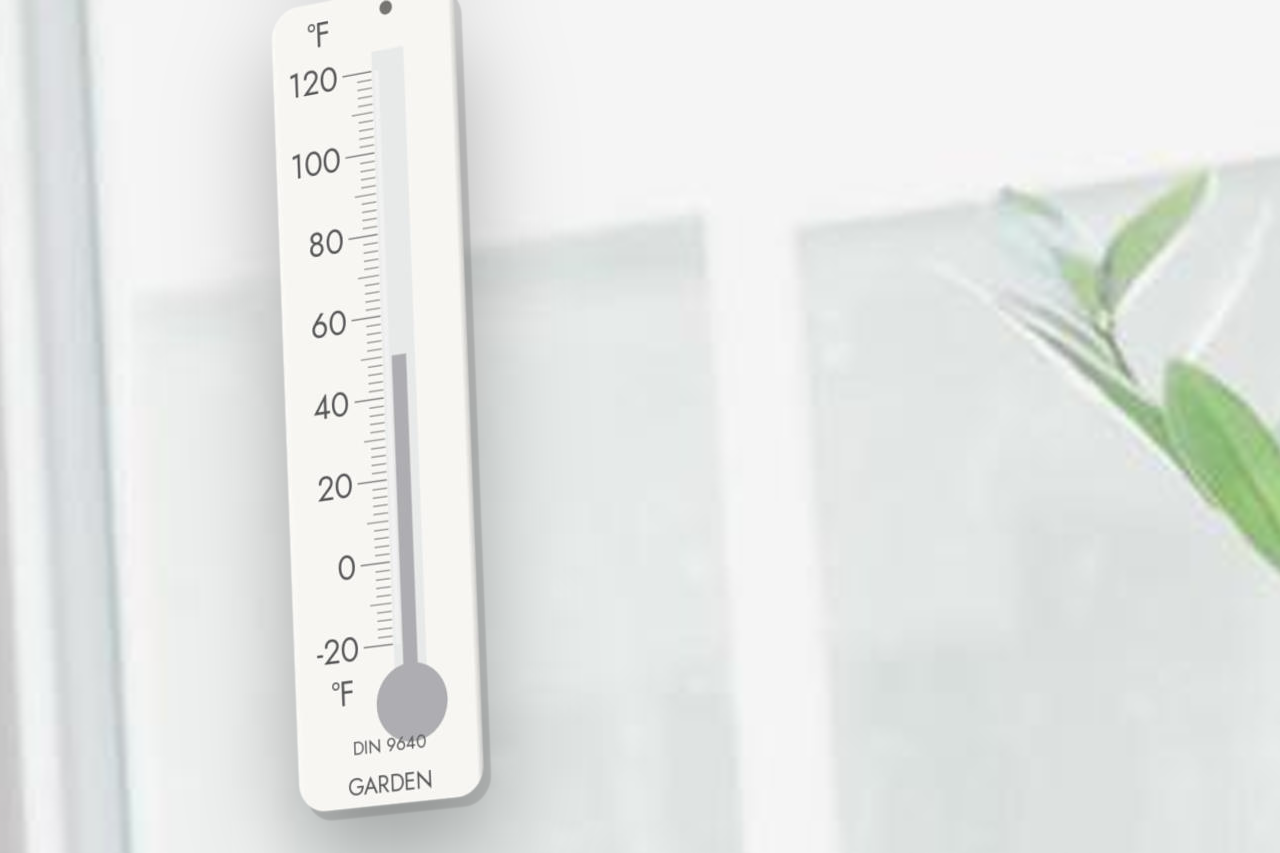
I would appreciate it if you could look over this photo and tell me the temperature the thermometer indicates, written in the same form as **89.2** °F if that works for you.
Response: **50** °F
